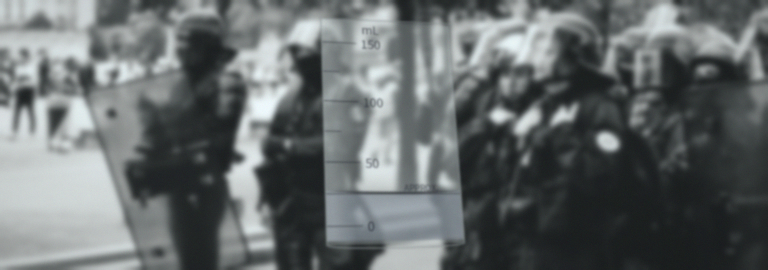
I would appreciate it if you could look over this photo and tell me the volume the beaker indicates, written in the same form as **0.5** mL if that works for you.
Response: **25** mL
